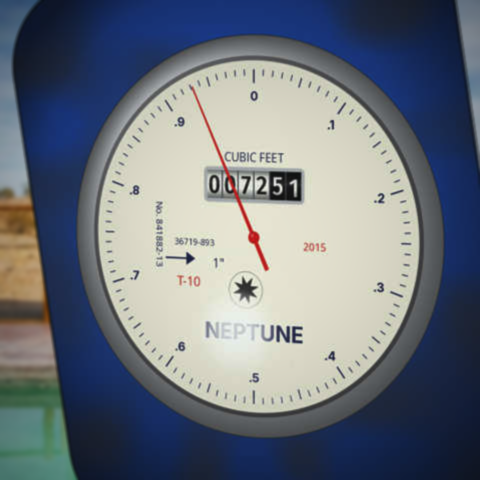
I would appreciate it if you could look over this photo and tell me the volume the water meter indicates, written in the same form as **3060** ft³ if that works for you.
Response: **7250.93** ft³
